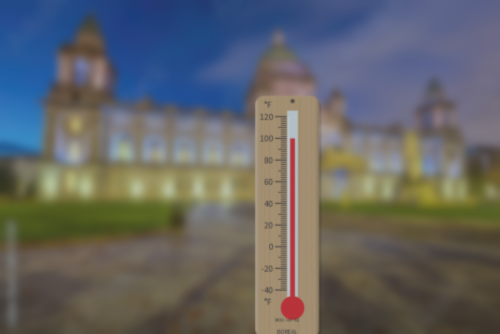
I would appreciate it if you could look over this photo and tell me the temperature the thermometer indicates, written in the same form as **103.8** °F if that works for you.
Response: **100** °F
